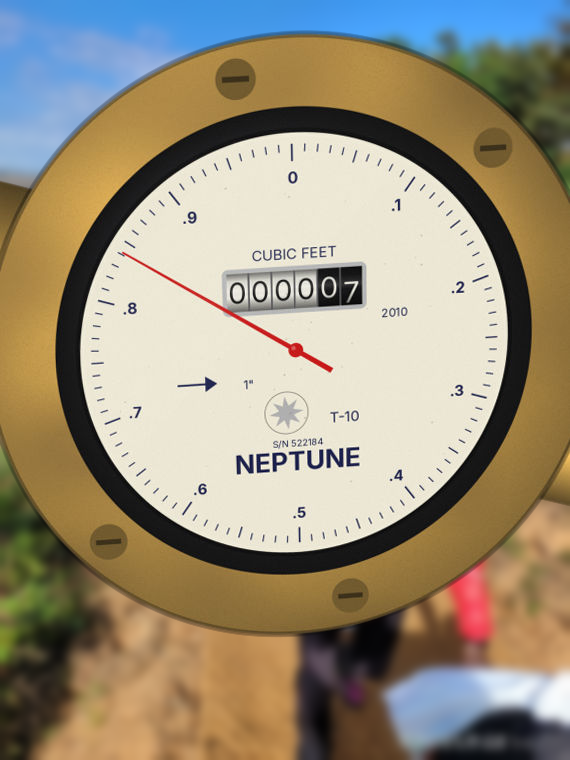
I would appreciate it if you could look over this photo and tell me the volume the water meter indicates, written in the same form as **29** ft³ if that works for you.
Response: **6.84** ft³
